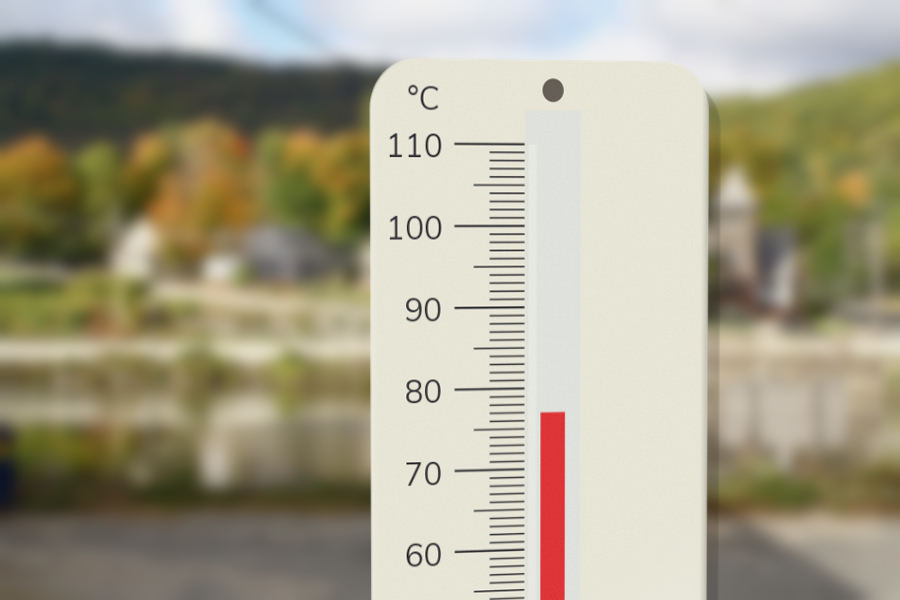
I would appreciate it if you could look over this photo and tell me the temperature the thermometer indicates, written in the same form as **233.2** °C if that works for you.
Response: **77** °C
